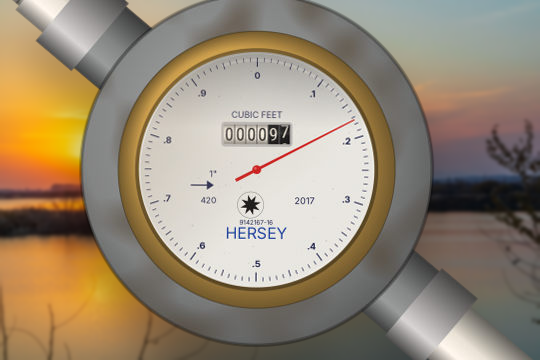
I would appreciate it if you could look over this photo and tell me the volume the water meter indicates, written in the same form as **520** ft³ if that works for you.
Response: **97.17** ft³
